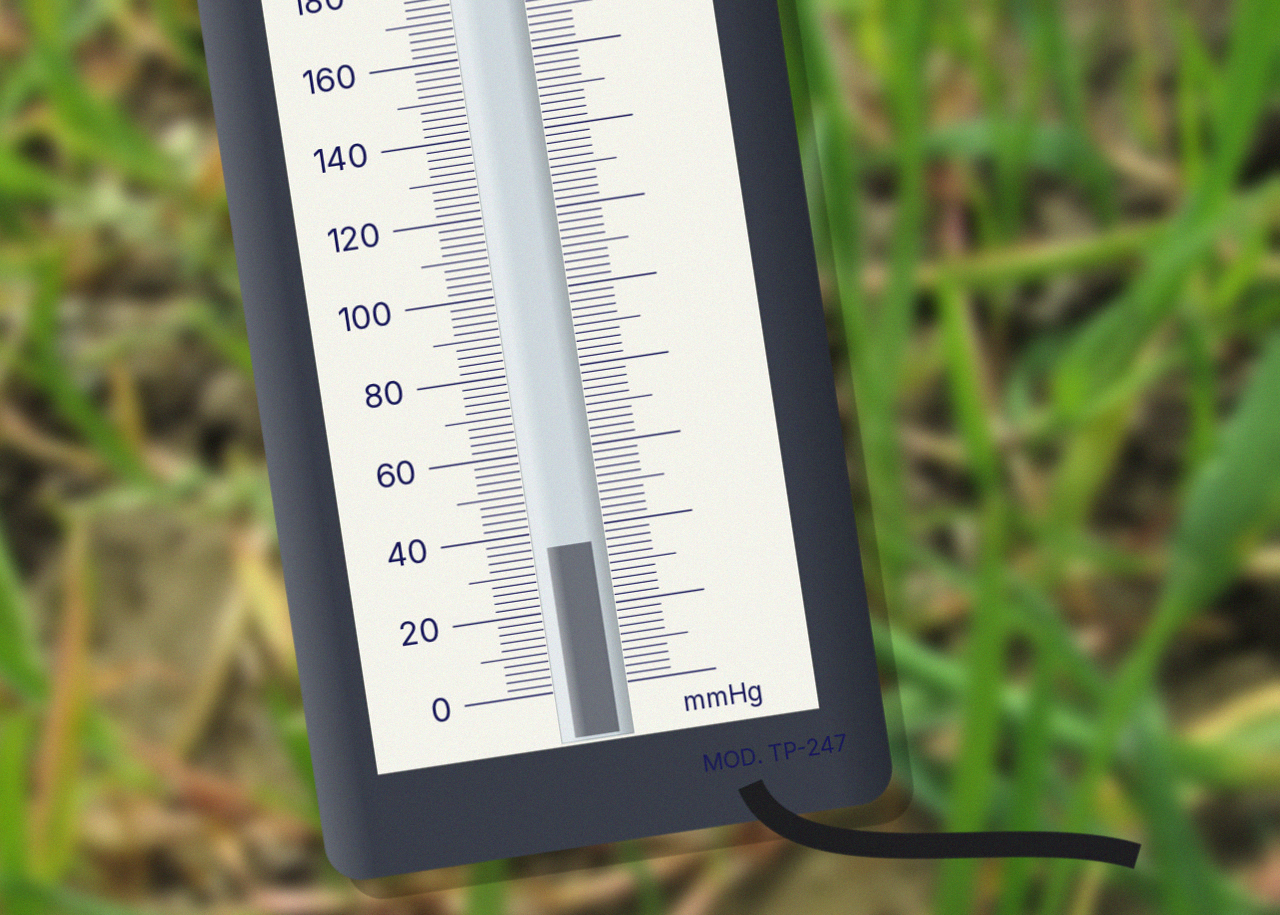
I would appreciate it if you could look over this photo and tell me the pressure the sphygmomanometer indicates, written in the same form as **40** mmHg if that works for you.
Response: **36** mmHg
